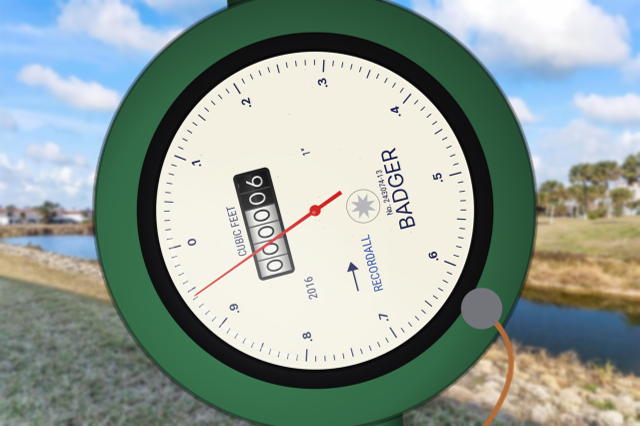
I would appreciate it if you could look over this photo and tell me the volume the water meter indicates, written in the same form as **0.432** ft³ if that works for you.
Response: **5.94** ft³
